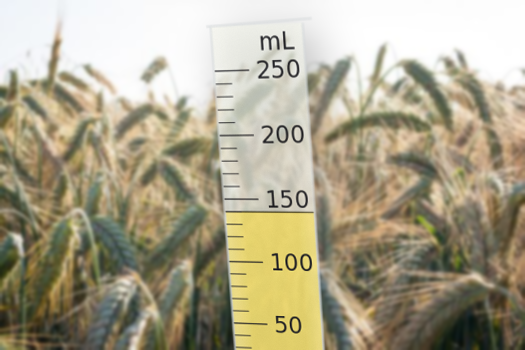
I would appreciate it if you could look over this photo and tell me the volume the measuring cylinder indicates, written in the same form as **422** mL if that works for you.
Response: **140** mL
